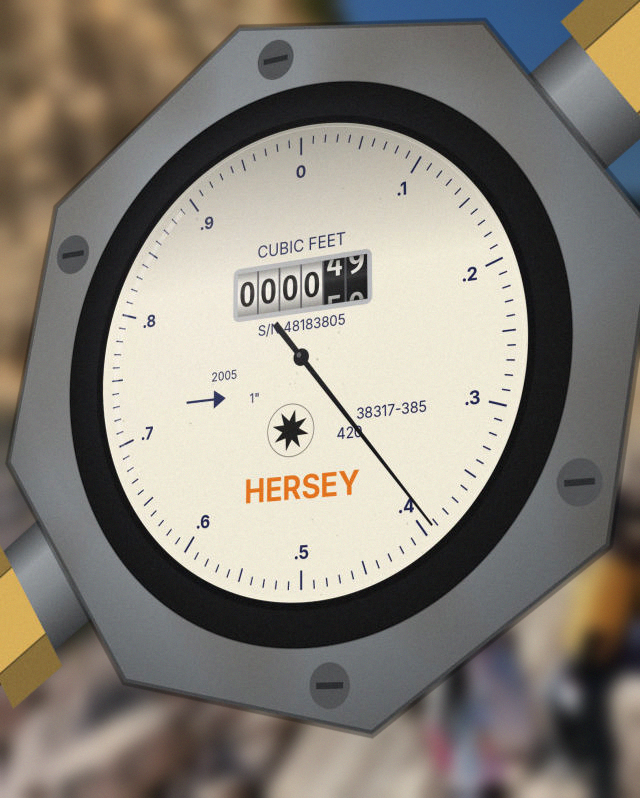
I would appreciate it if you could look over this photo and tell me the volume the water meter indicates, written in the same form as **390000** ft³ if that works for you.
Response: **49.39** ft³
